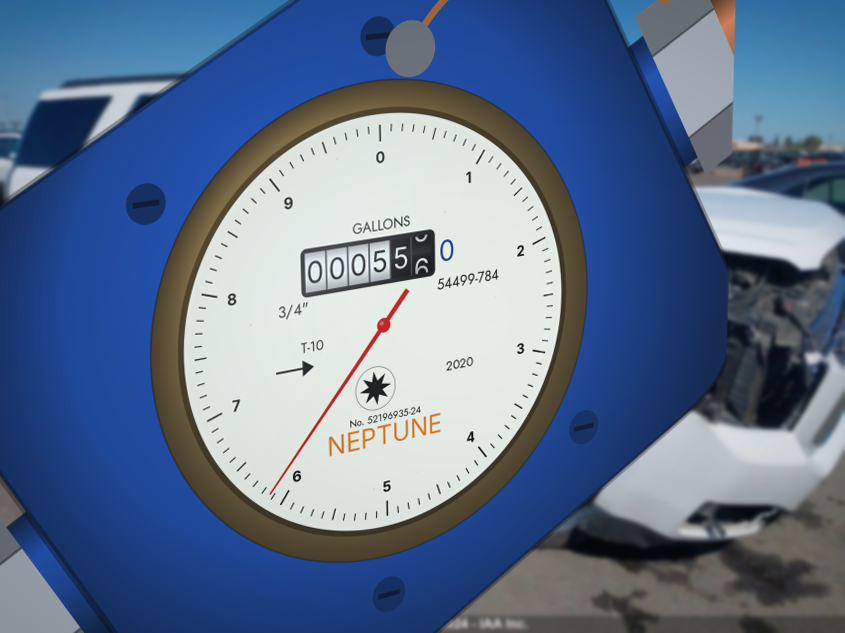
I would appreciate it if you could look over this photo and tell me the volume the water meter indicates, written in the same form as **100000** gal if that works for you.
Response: **5556.1** gal
